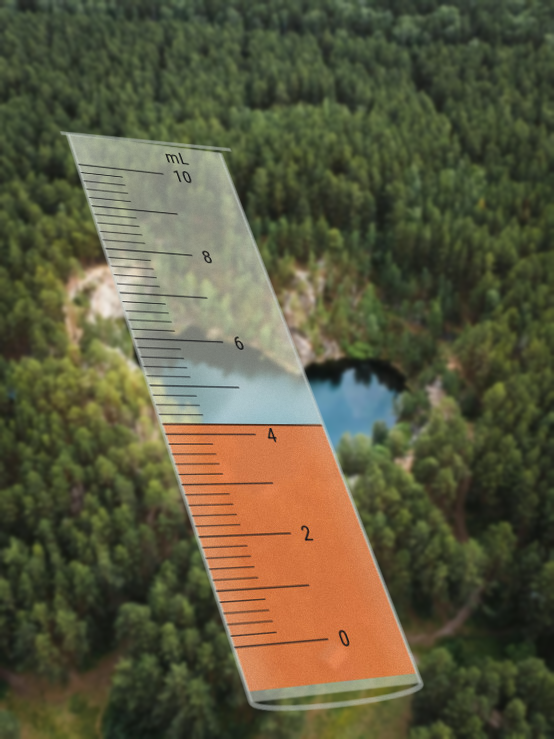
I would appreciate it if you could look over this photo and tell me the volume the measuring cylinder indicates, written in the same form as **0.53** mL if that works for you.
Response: **4.2** mL
